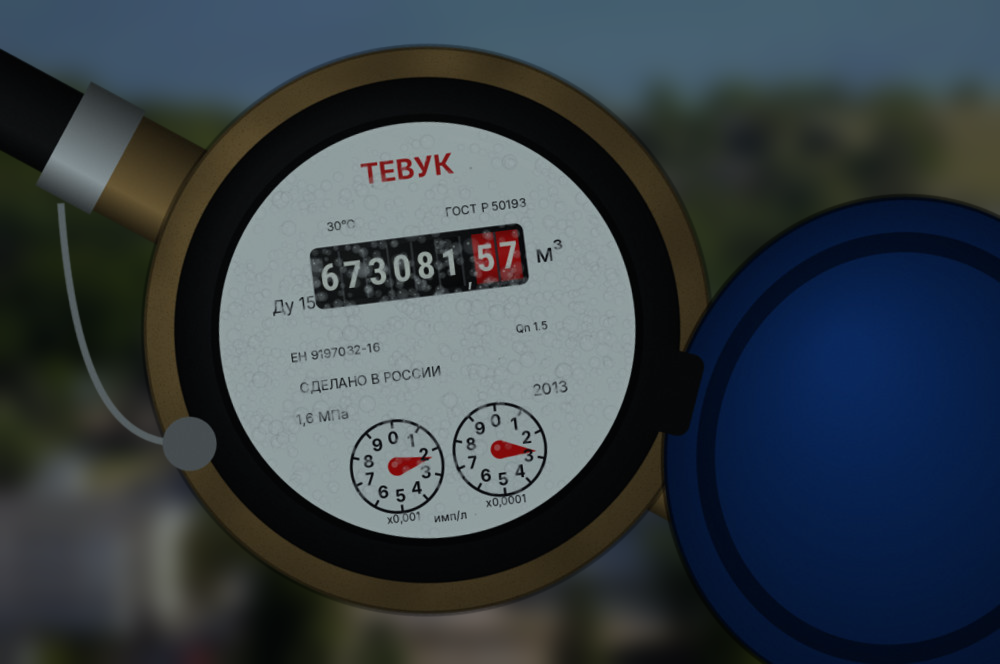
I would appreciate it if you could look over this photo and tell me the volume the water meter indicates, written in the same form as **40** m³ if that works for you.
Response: **673081.5722** m³
